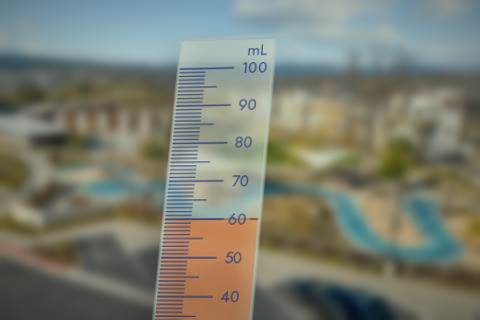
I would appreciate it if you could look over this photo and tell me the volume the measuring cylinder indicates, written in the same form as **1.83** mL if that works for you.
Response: **60** mL
